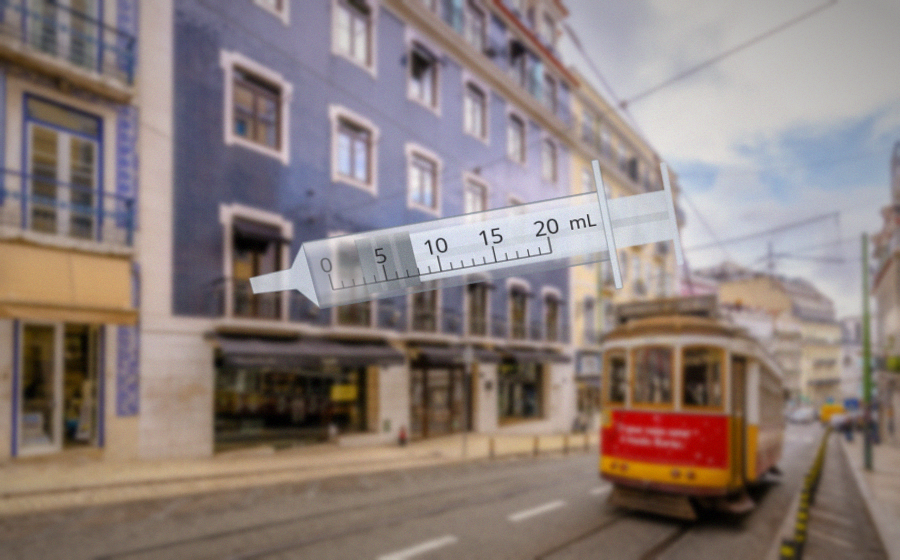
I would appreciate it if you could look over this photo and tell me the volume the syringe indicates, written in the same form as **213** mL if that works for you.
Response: **3** mL
